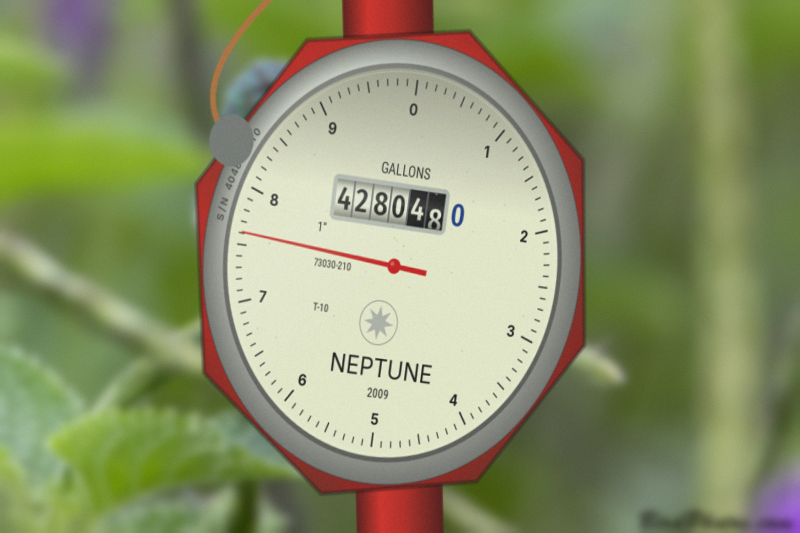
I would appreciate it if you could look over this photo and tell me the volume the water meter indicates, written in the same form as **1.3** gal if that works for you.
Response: **4280477.6** gal
